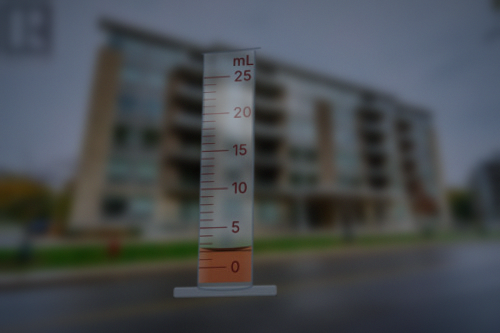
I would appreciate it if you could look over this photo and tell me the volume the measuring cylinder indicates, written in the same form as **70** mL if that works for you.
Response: **2** mL
